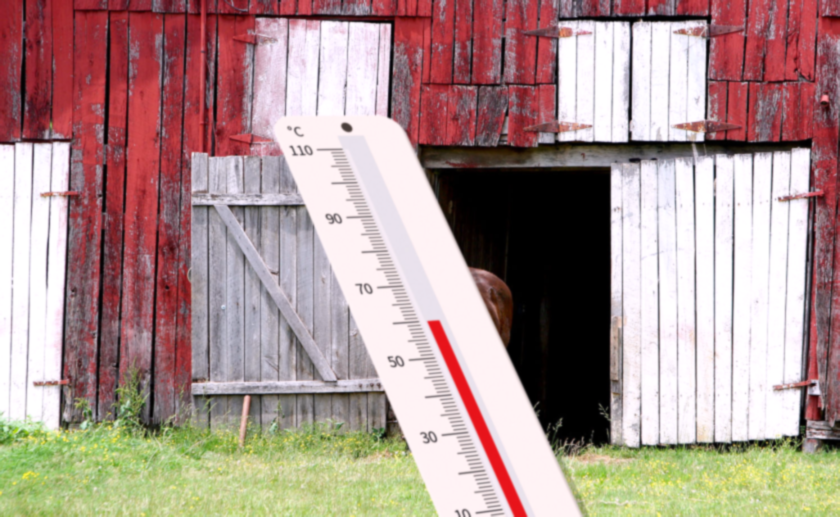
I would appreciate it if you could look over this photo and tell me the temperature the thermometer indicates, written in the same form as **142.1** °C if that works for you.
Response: **60** °C
